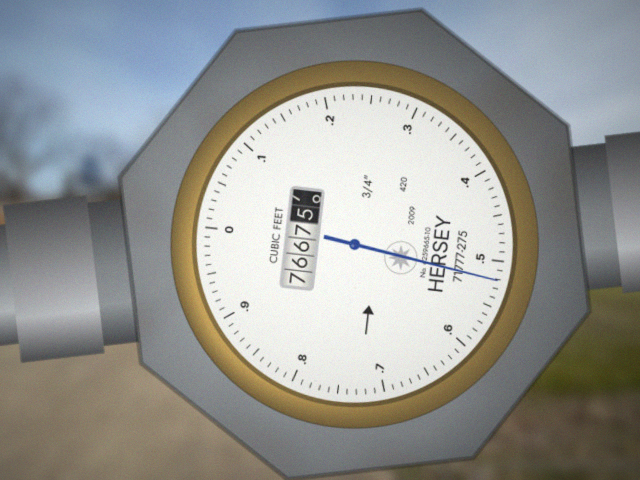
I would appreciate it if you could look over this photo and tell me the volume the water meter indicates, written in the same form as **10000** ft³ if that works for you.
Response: **766757.52** ft³
